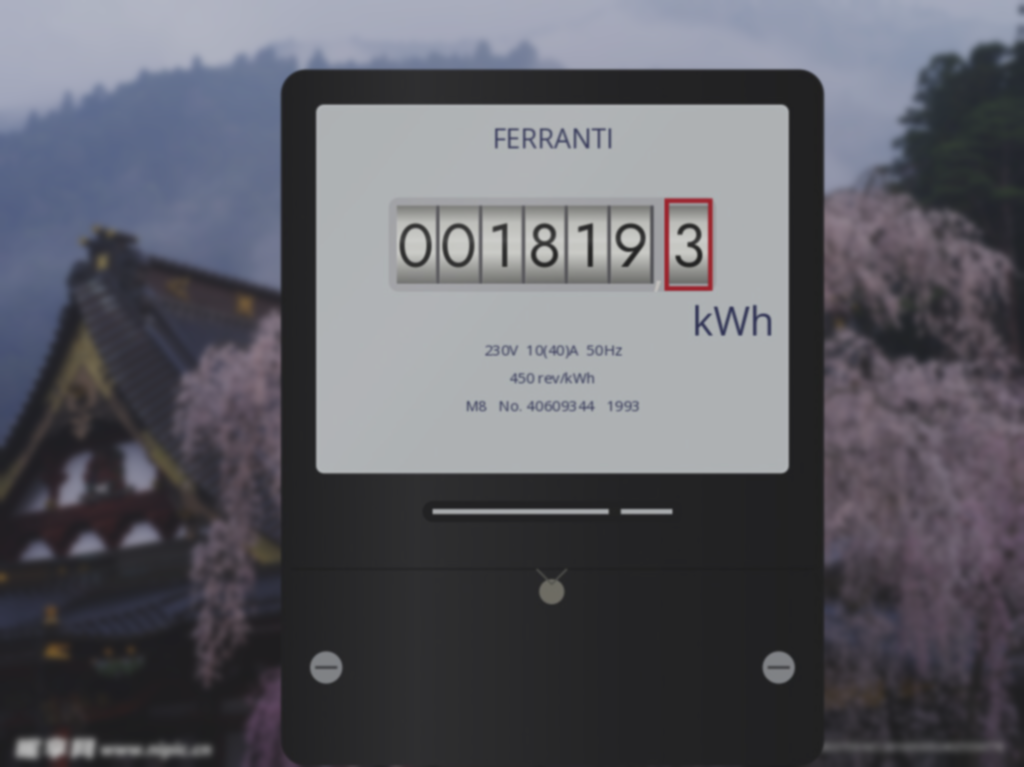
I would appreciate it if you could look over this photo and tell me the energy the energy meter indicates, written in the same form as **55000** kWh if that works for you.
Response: **1819.3** kWh
